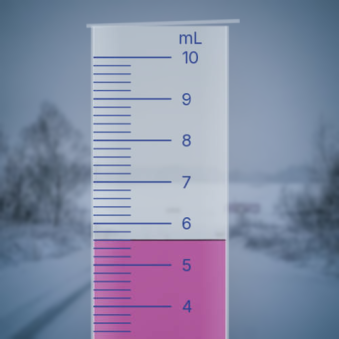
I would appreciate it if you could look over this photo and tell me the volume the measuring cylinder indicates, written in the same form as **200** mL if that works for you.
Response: **5.6** mL
